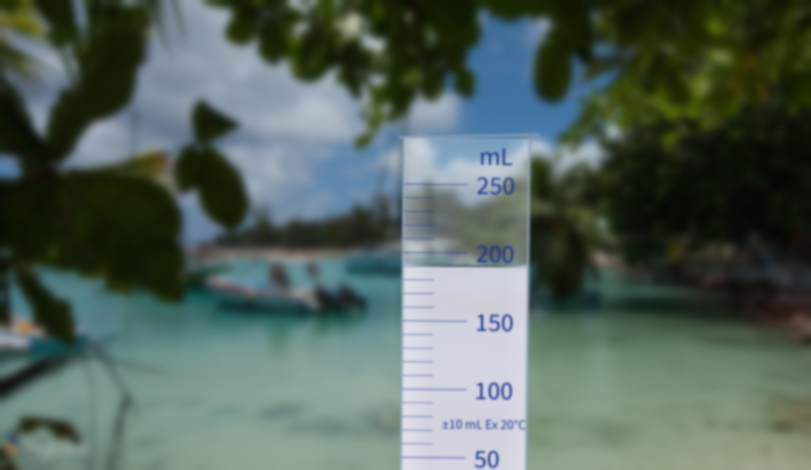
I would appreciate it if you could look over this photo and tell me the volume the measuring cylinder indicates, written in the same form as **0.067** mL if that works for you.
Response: **190** mL
